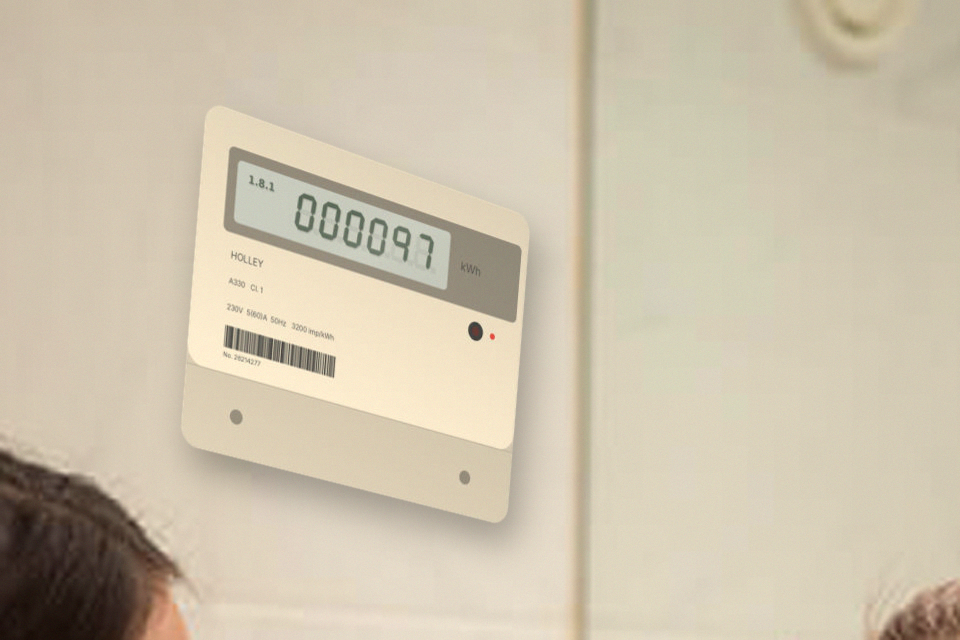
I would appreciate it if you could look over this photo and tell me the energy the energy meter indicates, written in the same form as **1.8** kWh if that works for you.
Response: **97** kWh
